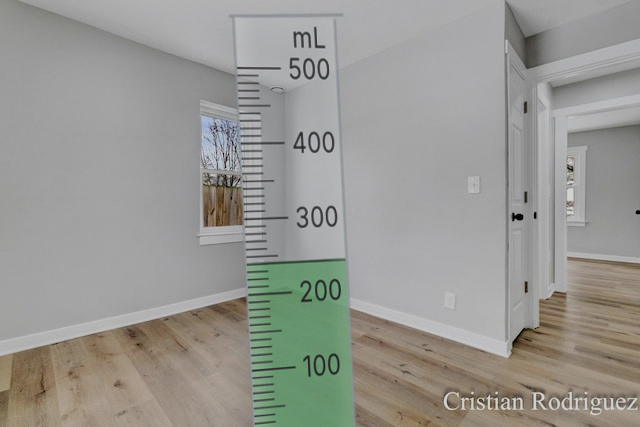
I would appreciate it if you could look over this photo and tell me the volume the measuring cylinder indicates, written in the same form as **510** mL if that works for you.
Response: **240** mL
